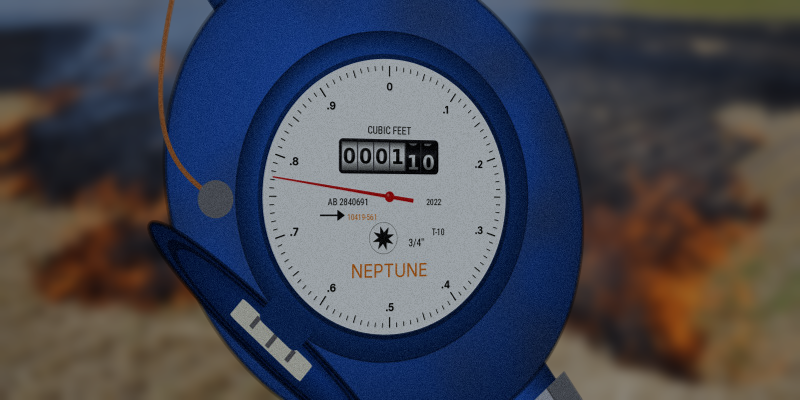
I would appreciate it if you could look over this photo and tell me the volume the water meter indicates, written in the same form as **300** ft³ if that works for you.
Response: **109.77** ft³
